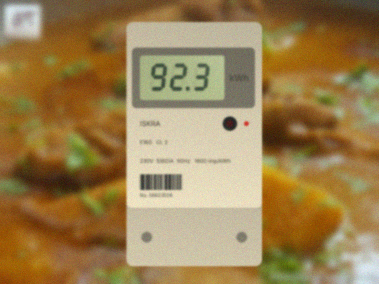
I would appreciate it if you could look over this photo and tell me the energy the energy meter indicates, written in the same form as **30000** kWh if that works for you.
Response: **92.3** kWh
